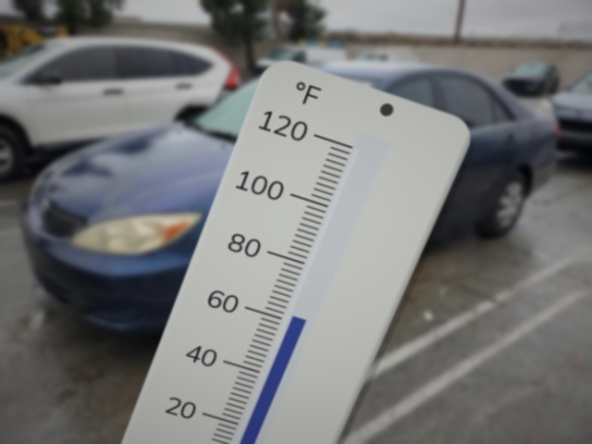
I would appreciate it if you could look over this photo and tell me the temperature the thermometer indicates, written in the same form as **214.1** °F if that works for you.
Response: **62** °F
